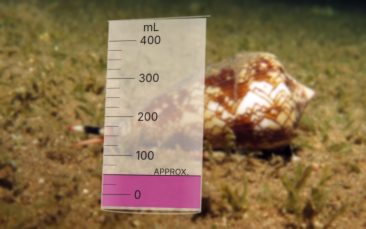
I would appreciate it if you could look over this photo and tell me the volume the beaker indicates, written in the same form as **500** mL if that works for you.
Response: **50** mL
